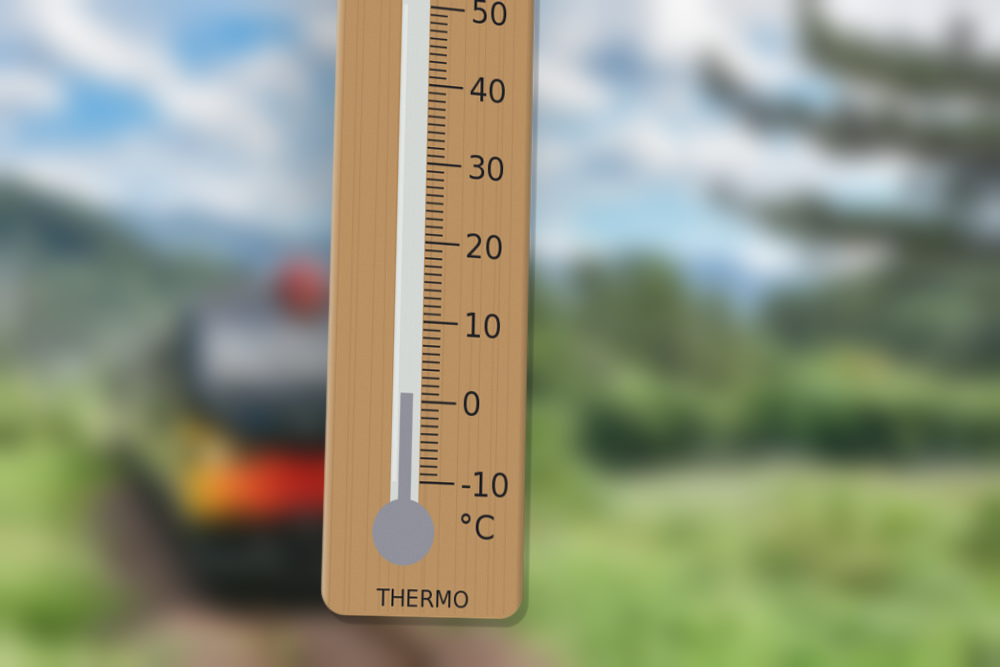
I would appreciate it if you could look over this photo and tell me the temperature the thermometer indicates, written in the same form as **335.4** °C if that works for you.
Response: **1** °C
